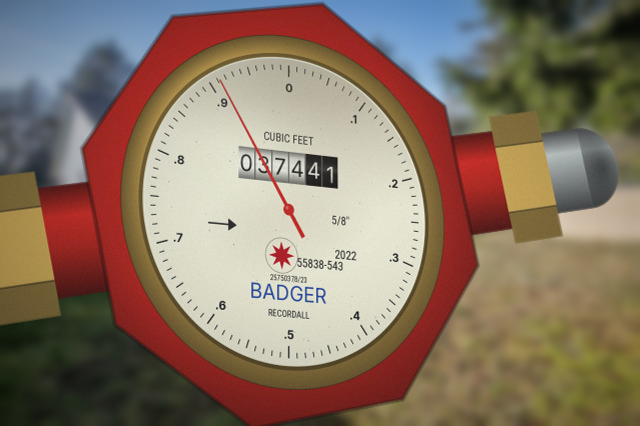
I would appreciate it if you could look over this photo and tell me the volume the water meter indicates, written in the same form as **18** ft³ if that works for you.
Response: **37440.91** ft³
